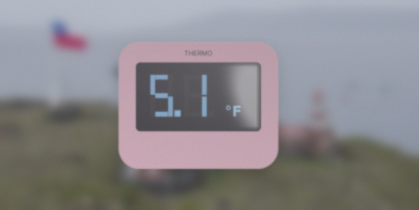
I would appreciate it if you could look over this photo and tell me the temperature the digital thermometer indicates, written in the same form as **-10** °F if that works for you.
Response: **5.1** °F
